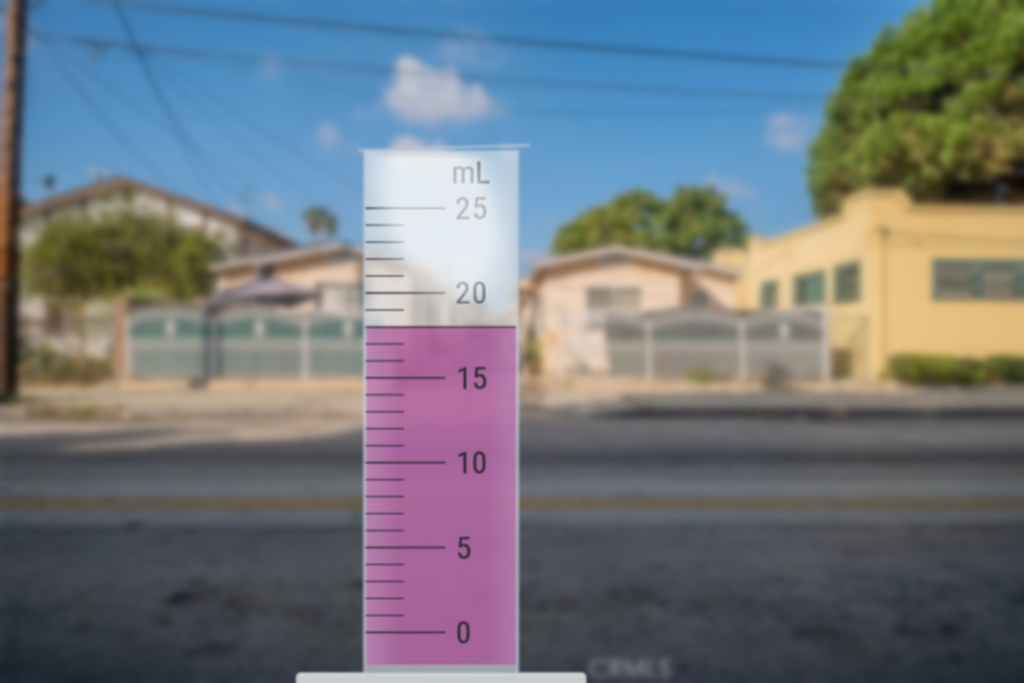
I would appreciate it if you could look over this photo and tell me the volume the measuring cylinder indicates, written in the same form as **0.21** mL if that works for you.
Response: **18** mL
